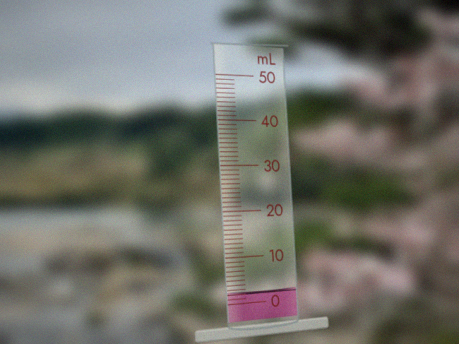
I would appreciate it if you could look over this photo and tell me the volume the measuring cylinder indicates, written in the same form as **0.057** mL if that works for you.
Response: **2** mL
